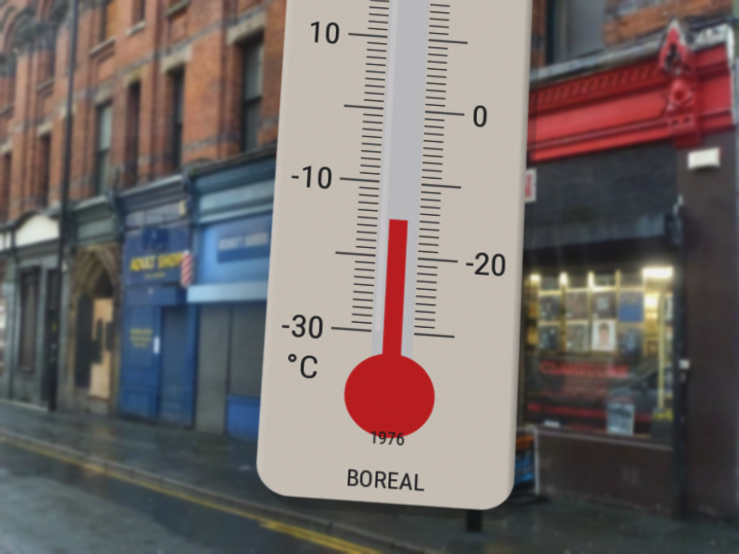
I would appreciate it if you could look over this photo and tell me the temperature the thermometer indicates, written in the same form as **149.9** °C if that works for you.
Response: **-15** °C
